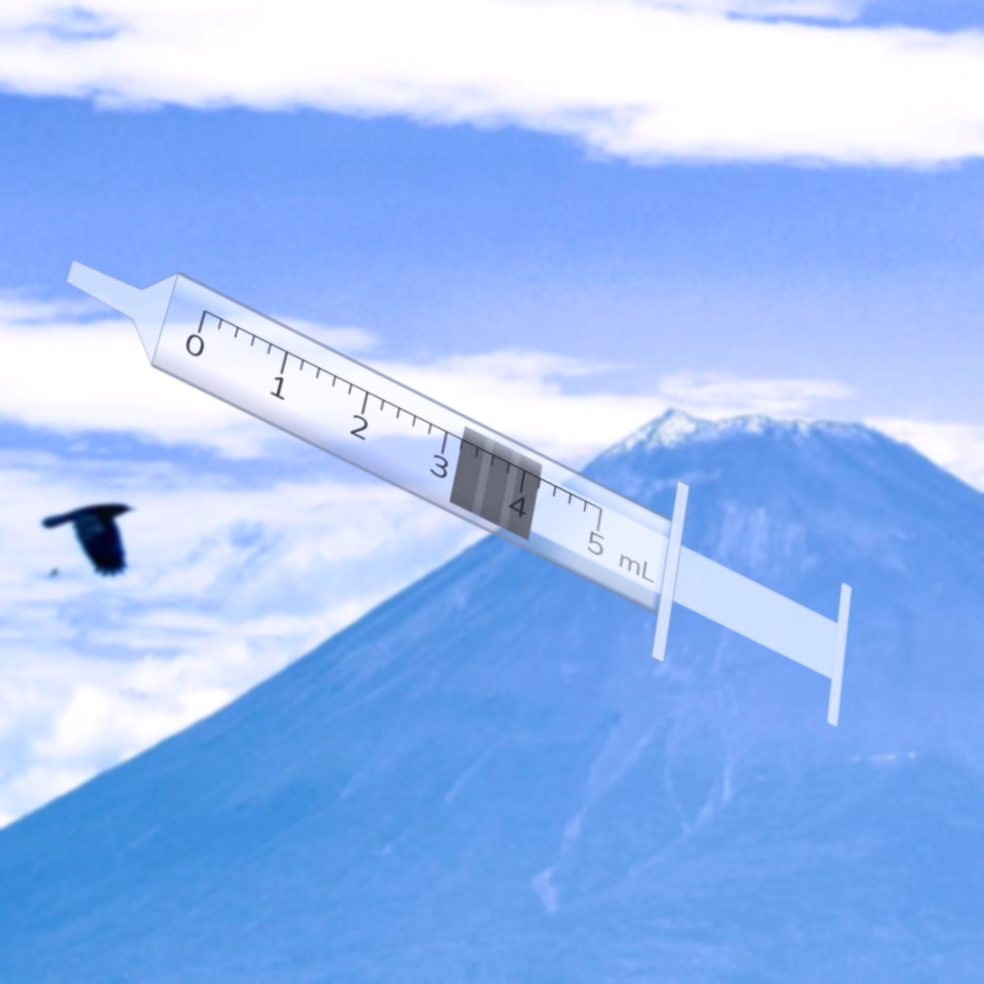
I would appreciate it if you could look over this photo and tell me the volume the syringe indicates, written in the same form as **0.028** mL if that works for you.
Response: **3.2** mL
